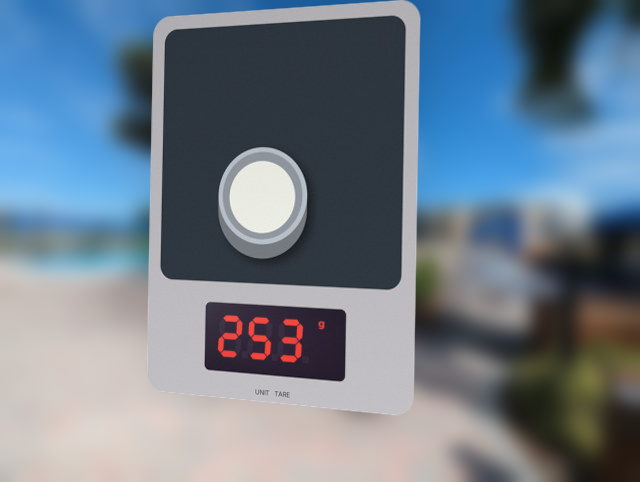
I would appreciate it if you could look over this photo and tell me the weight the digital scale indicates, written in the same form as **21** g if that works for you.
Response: **253** g
